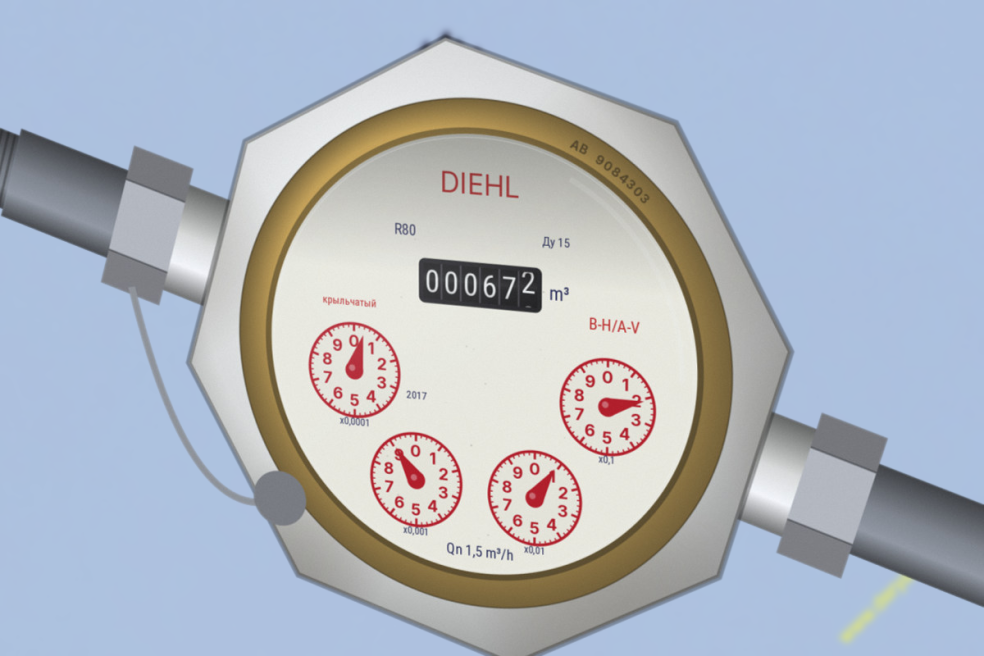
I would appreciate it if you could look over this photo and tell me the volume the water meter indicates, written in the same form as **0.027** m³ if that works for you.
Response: **672.2090** m³
